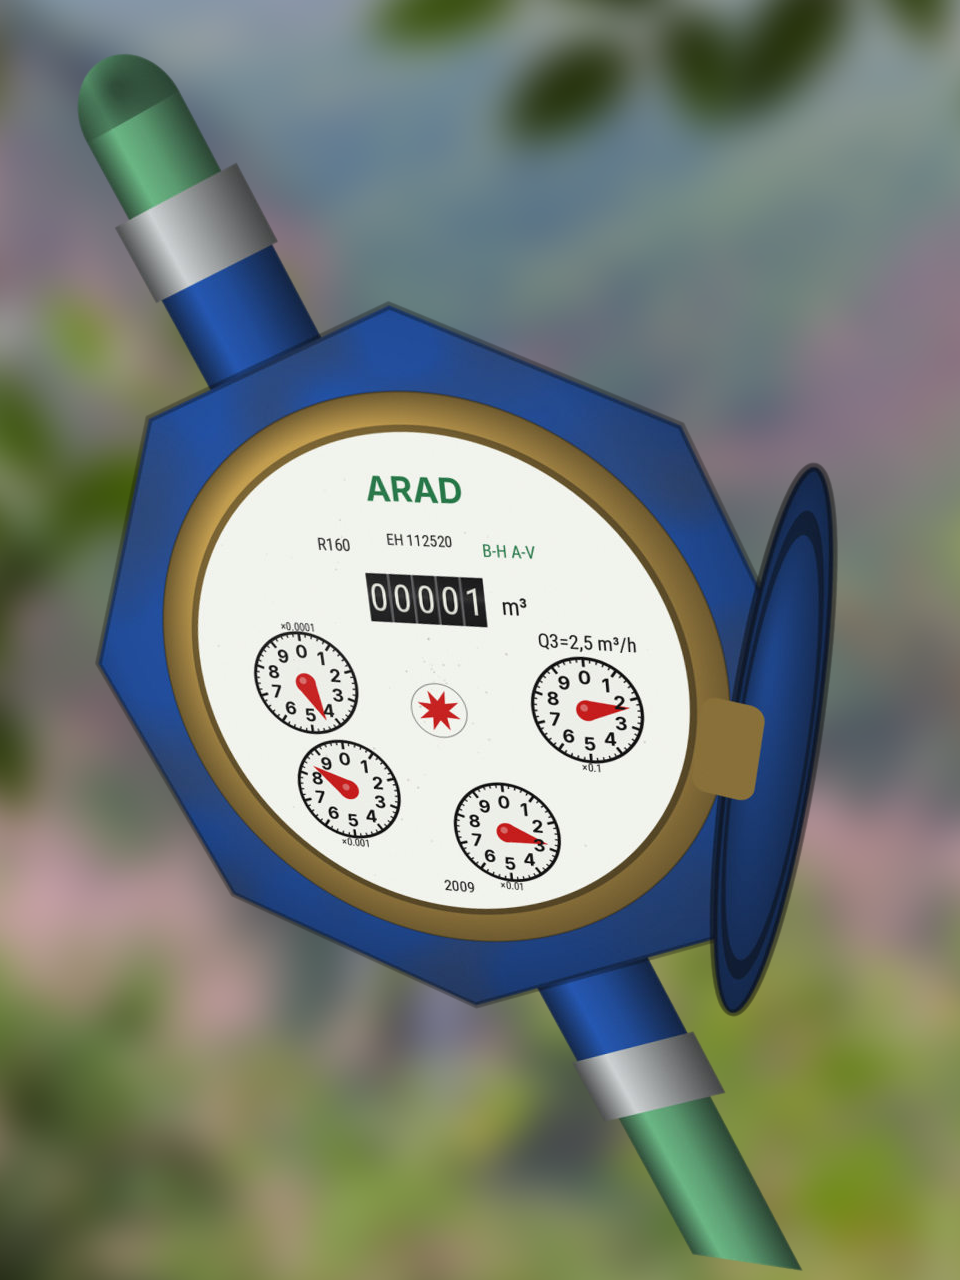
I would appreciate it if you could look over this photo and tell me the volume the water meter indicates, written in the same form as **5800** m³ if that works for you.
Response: **1.2284** m³
